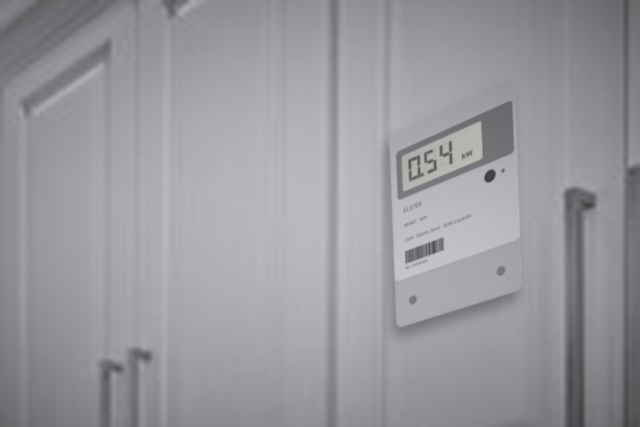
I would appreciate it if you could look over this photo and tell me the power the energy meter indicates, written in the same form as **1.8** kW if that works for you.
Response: **0.54** kW
